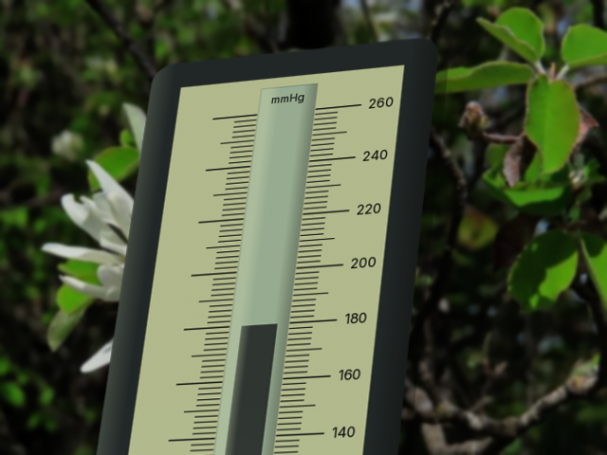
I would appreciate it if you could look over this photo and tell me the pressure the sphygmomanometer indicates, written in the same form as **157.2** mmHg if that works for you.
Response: **180** mmHg
